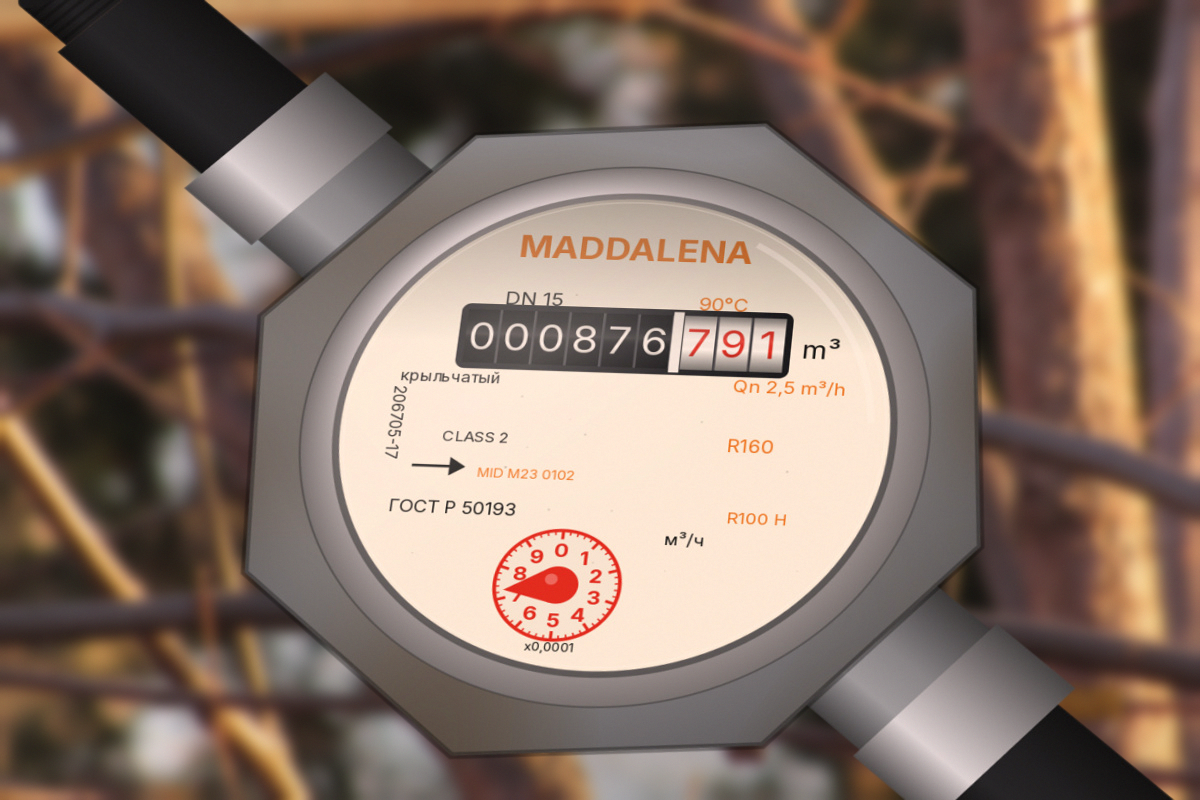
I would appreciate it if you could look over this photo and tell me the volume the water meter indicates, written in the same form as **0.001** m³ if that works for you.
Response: **876.7917** m³
